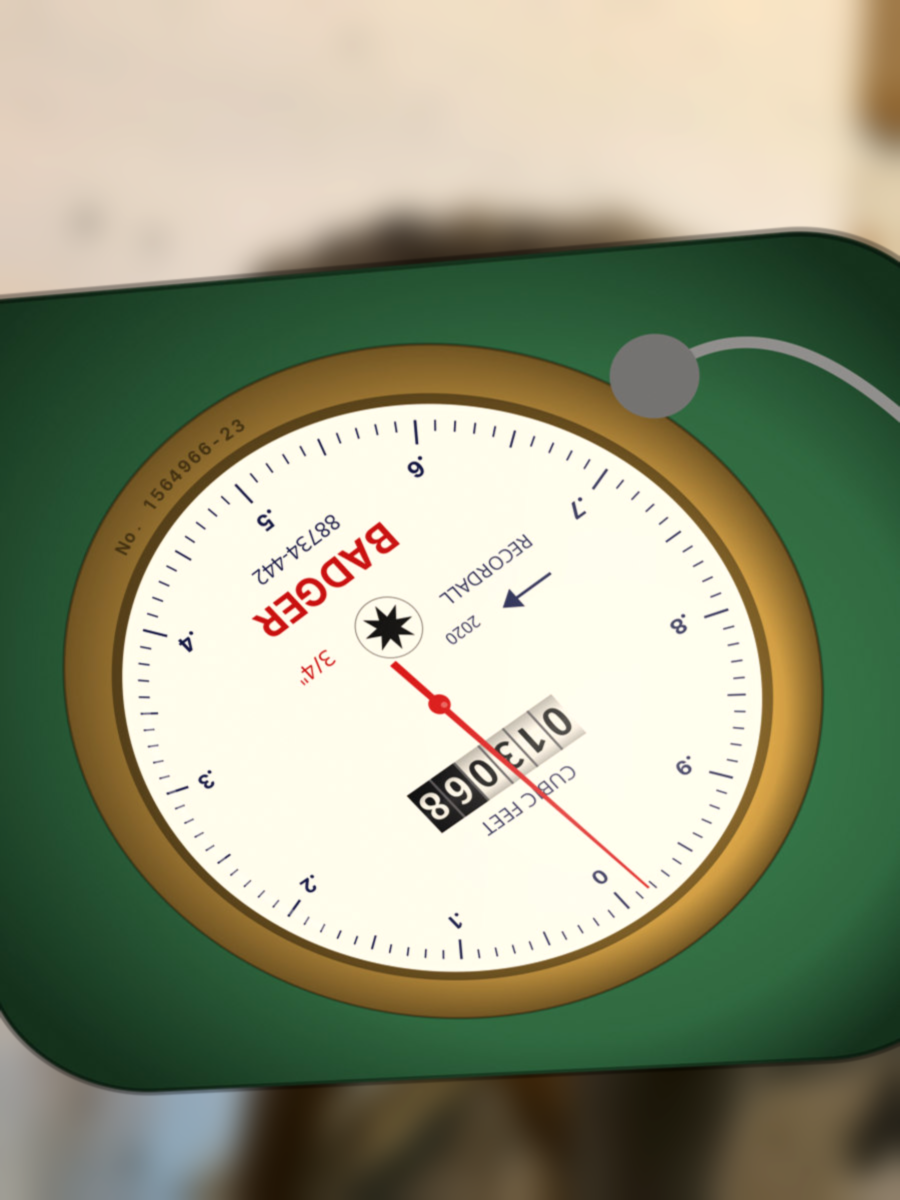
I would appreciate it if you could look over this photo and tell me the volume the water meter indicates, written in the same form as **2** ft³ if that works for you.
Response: **13067.98** ft³
